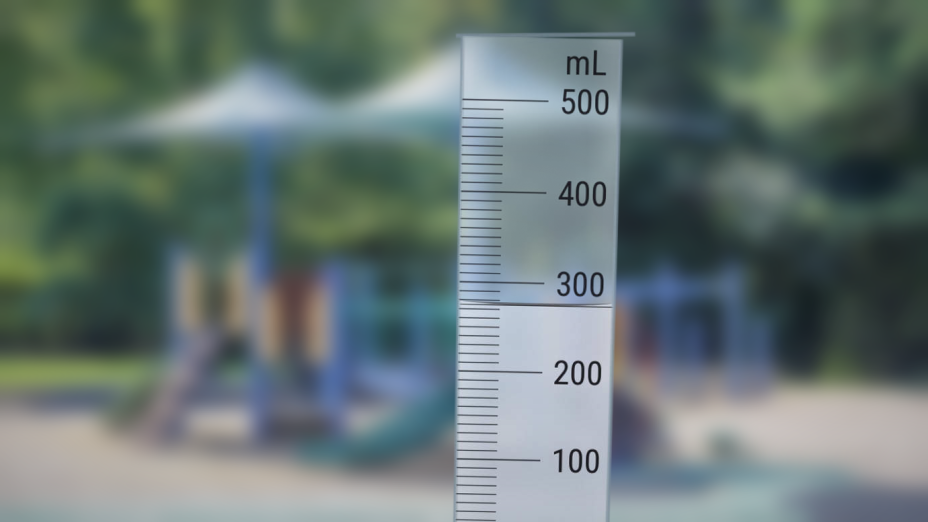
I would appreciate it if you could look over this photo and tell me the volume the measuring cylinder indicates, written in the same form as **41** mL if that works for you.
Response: **275** mL
